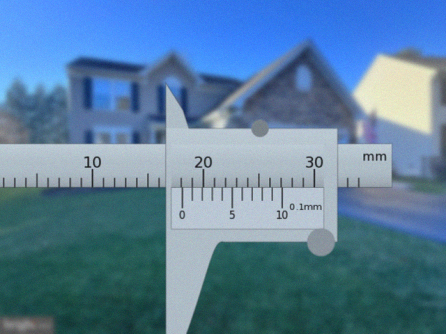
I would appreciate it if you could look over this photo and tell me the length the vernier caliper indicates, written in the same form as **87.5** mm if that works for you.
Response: **18.1** mm
